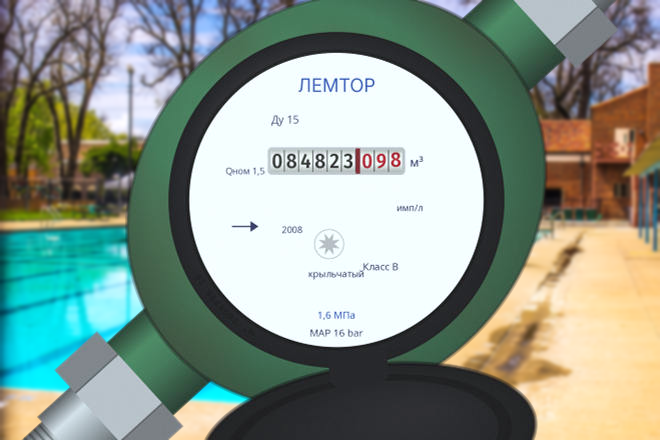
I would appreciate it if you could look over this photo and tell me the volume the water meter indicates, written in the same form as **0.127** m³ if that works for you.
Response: **84823.098** m³
